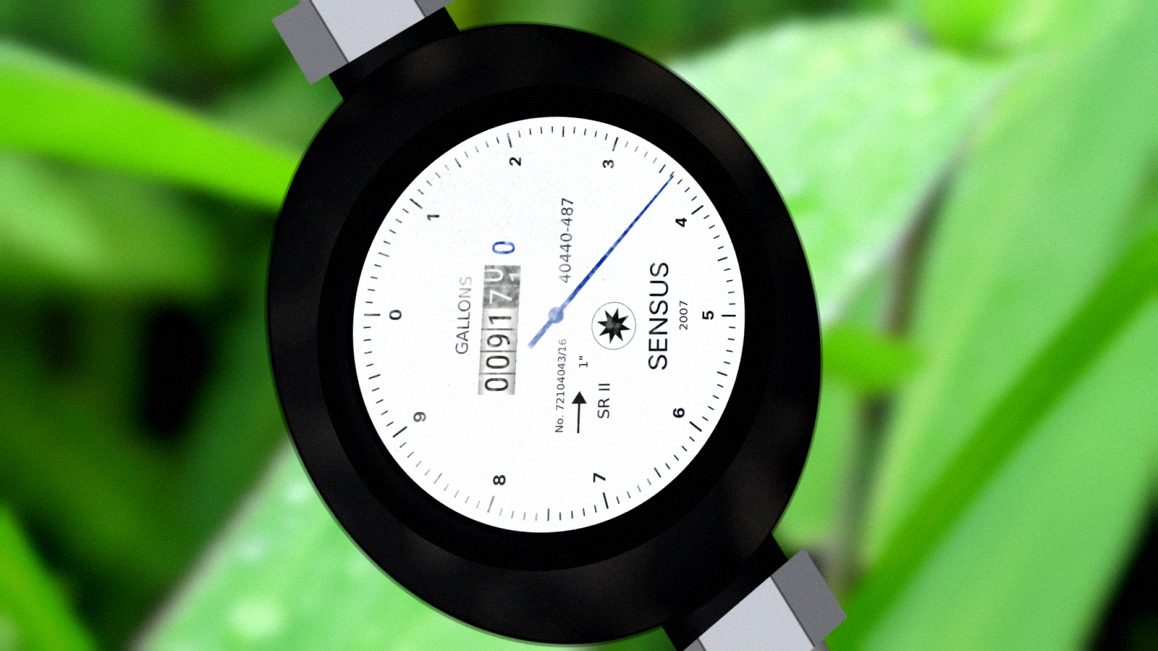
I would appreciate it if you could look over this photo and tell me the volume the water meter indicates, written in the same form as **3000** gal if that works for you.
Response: **91703.6** gal
